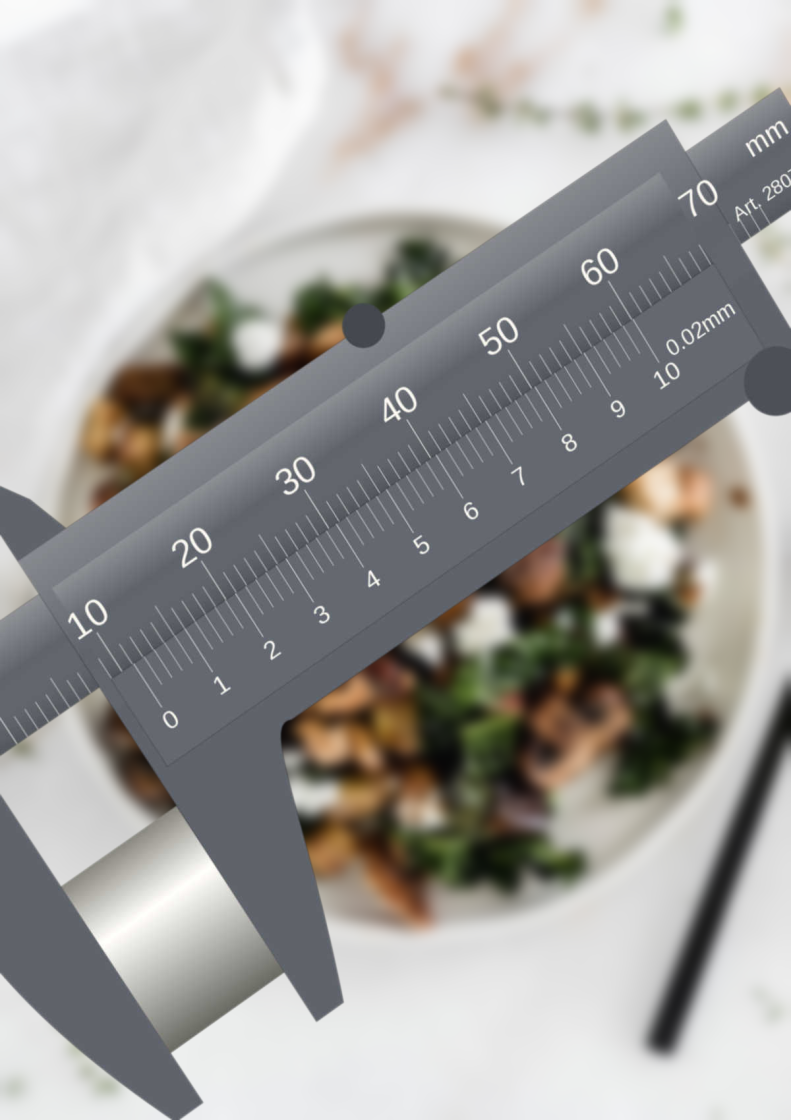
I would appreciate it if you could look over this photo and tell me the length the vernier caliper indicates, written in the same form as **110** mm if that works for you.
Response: **11.1** mm
